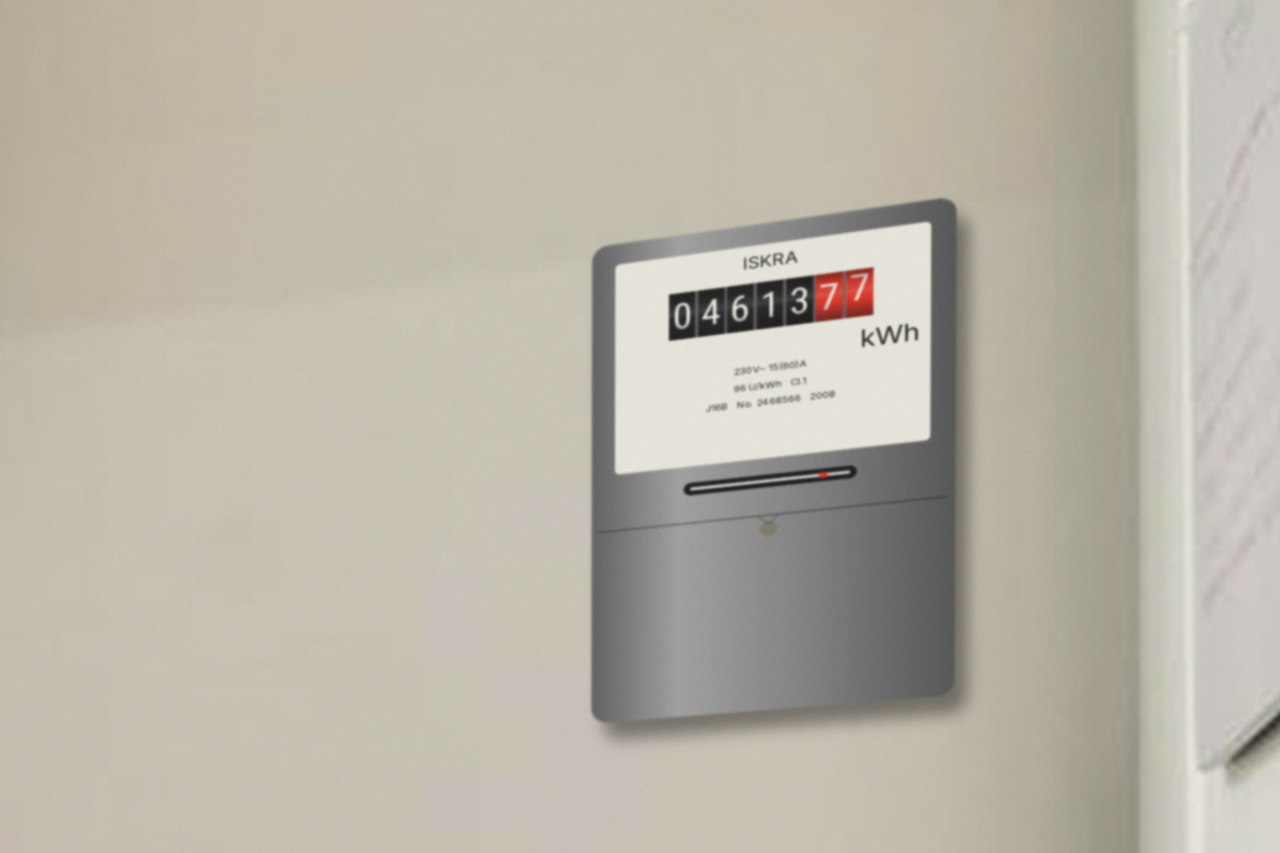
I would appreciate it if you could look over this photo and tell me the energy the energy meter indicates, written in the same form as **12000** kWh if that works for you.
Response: **4613.77** kWh
